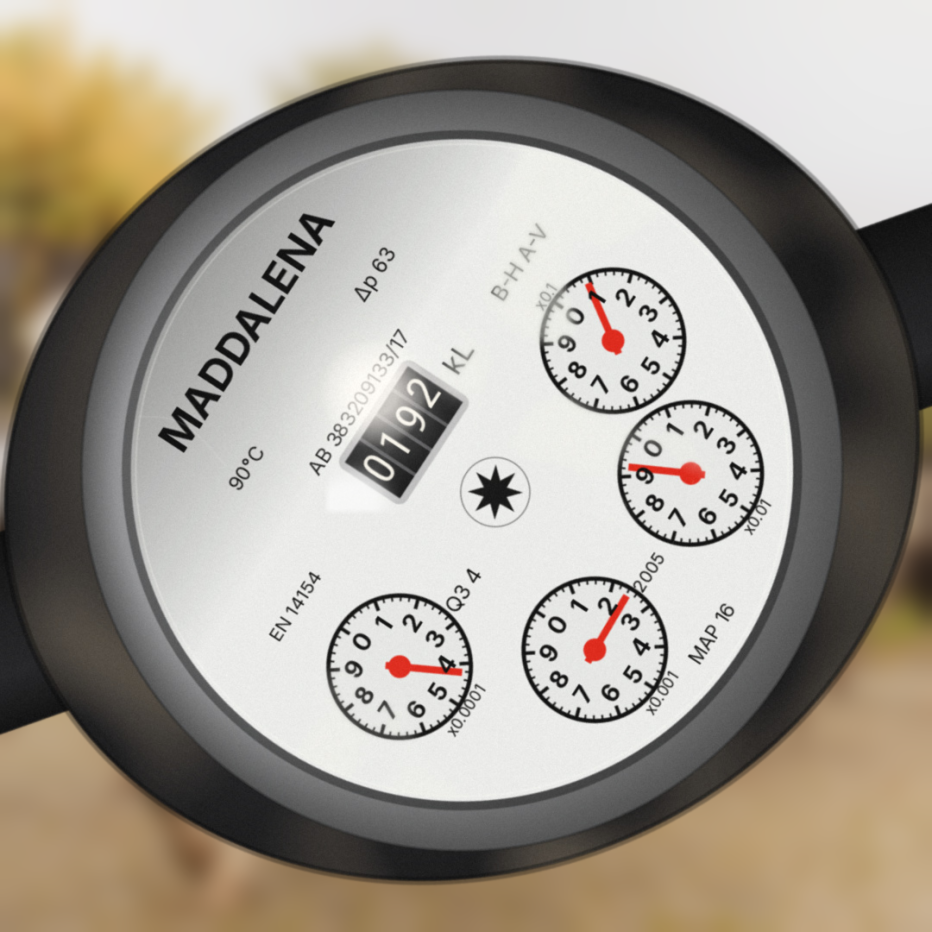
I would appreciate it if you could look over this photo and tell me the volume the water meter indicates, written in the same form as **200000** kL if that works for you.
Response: **192.0924** kL
